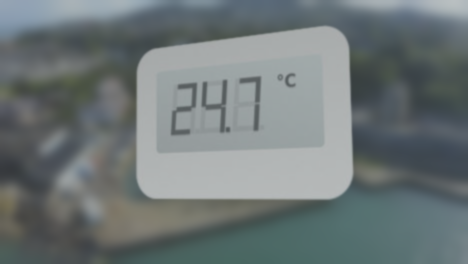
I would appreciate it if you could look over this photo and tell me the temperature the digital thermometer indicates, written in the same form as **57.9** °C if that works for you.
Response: **24.7** °C
